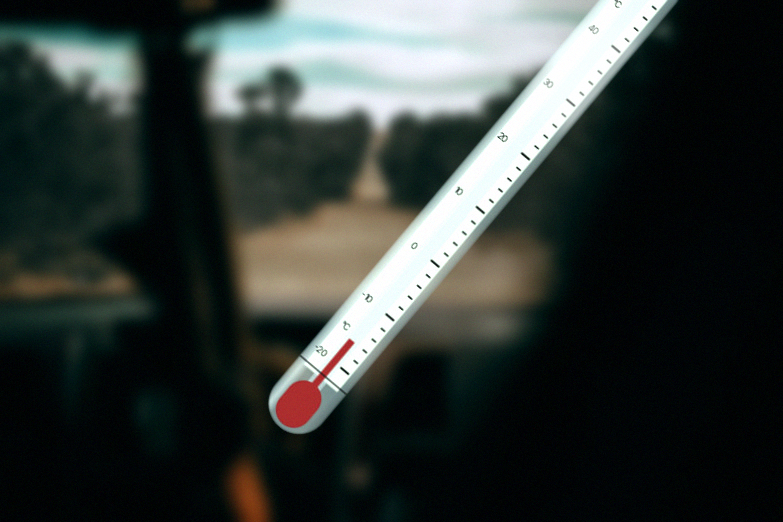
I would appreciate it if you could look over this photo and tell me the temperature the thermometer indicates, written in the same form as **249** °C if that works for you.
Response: **-16** °C
